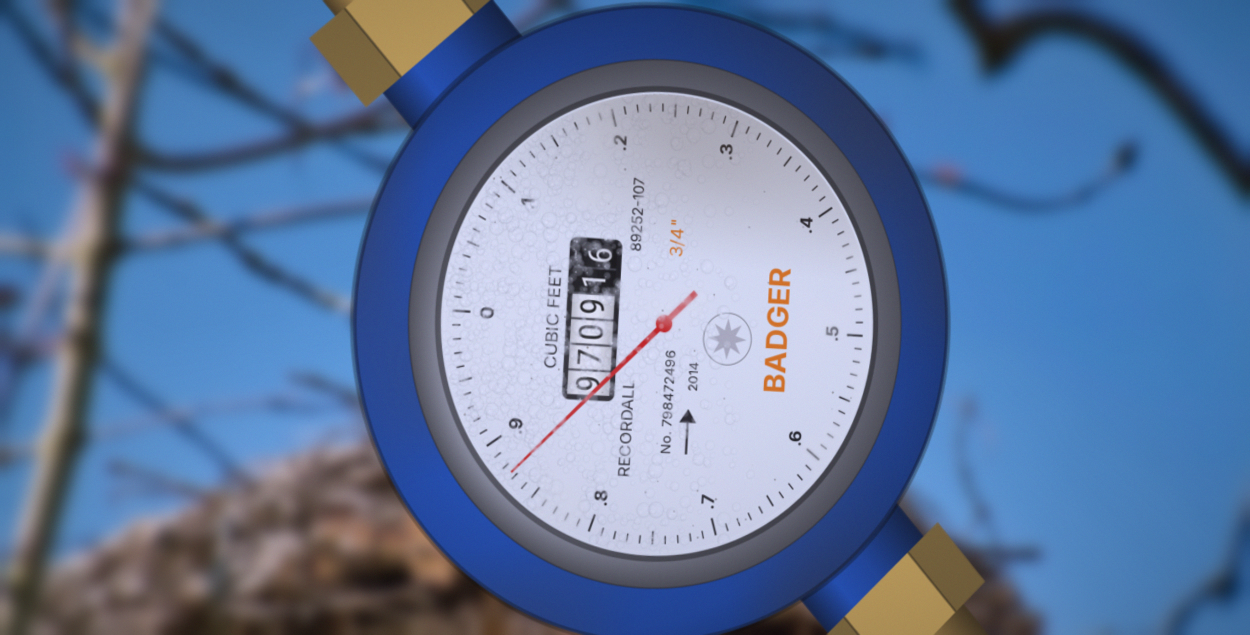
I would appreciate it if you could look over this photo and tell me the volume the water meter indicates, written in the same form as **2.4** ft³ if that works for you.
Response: **970915.87** ft³
